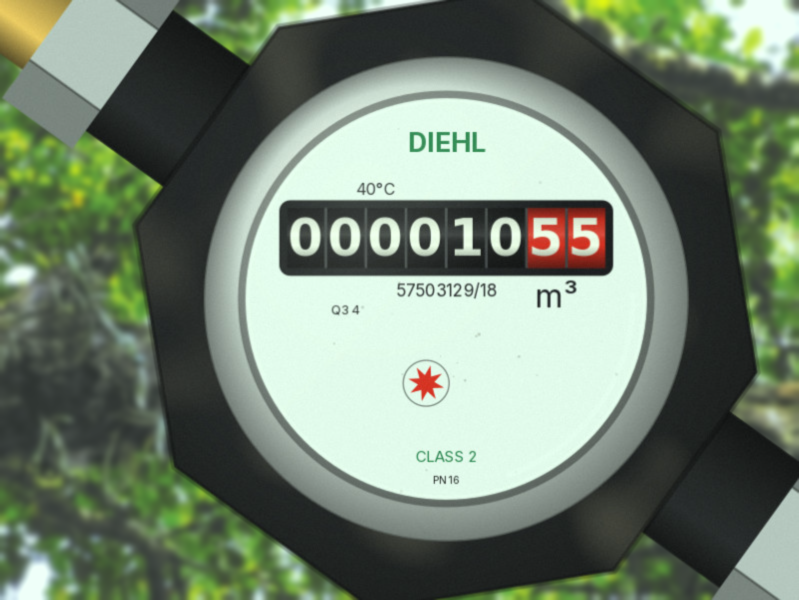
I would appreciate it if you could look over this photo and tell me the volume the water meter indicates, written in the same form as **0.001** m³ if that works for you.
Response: **10.55** m³
